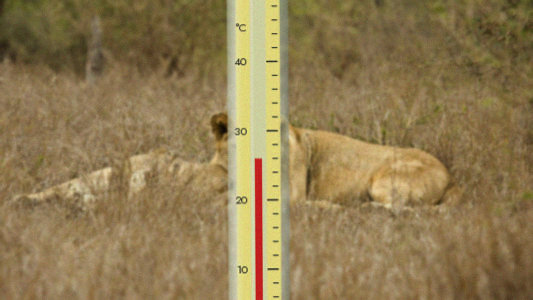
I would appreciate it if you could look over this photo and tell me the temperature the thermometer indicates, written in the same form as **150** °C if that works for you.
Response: **26** °C
